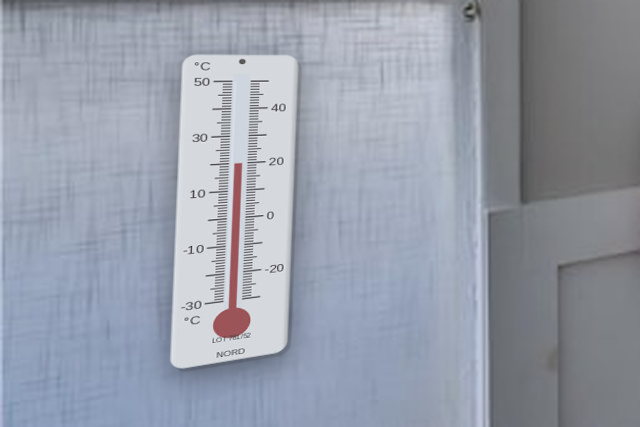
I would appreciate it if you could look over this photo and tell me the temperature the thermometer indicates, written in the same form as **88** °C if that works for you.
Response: **20** °C
